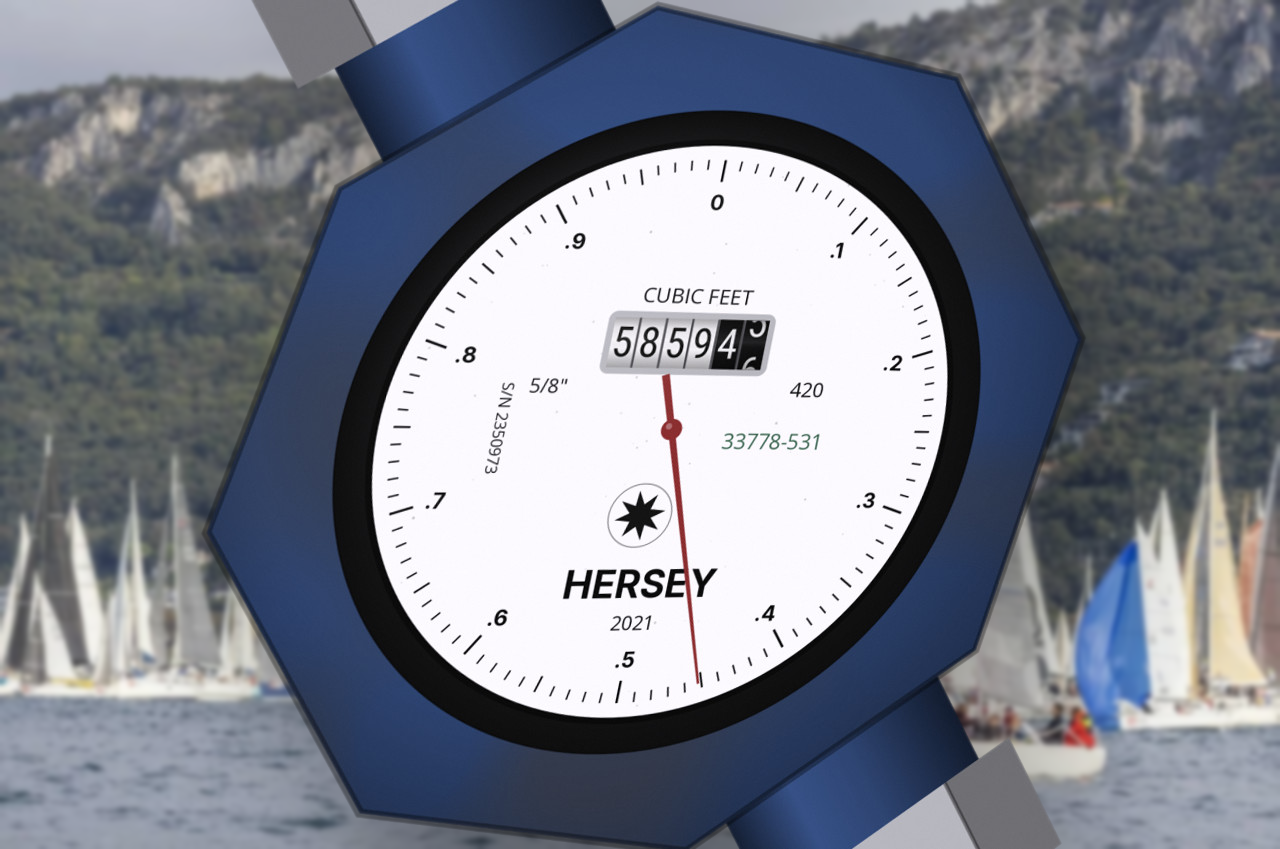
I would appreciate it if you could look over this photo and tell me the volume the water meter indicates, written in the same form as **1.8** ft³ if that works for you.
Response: **585945.45** ft³
